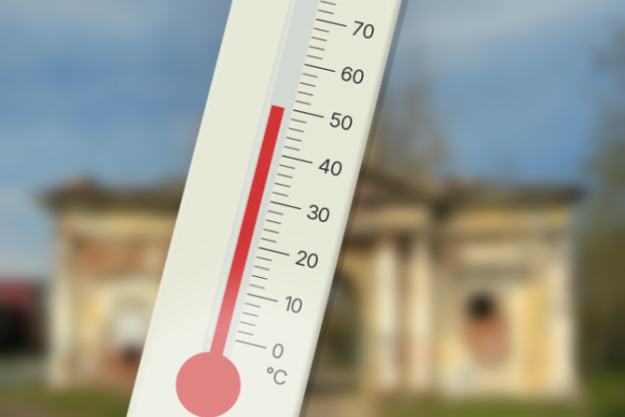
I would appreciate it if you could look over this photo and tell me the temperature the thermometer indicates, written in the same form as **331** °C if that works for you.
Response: **50** °C
